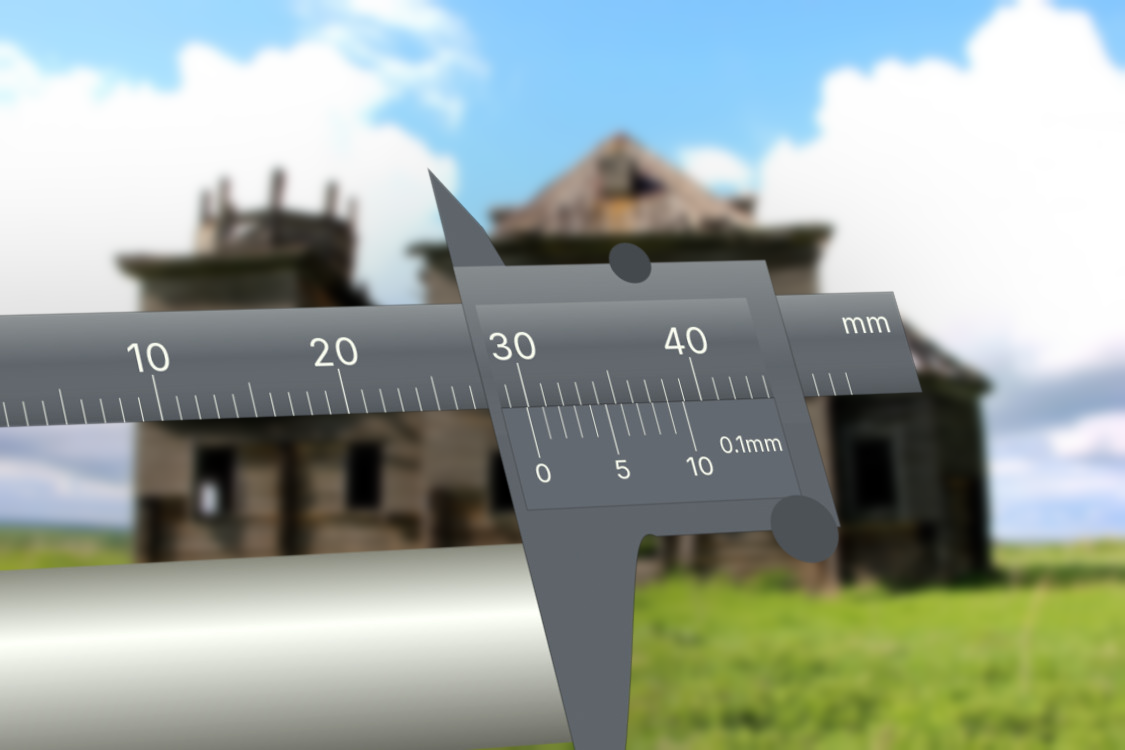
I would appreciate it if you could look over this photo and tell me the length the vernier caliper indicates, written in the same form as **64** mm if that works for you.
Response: **29.9** mm
